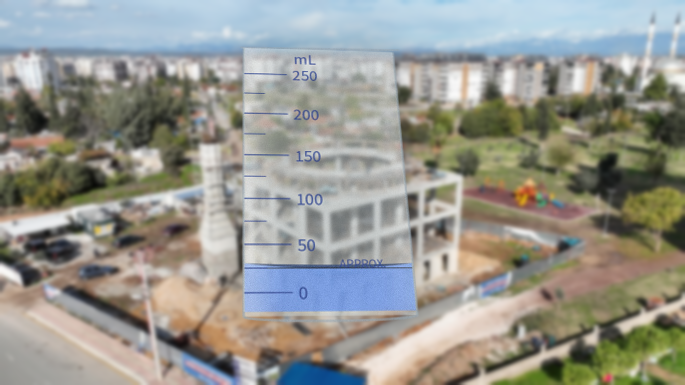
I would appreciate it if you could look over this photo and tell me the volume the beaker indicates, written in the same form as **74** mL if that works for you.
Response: **25** mL
